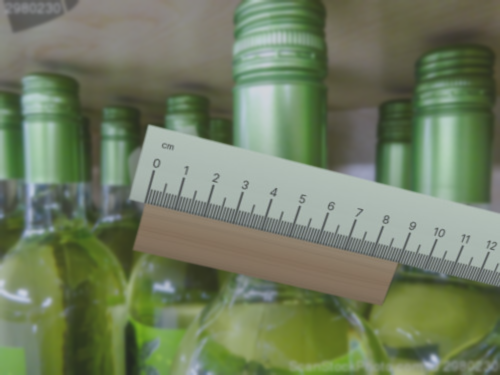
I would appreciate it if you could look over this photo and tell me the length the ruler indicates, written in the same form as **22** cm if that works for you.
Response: **9** cm
